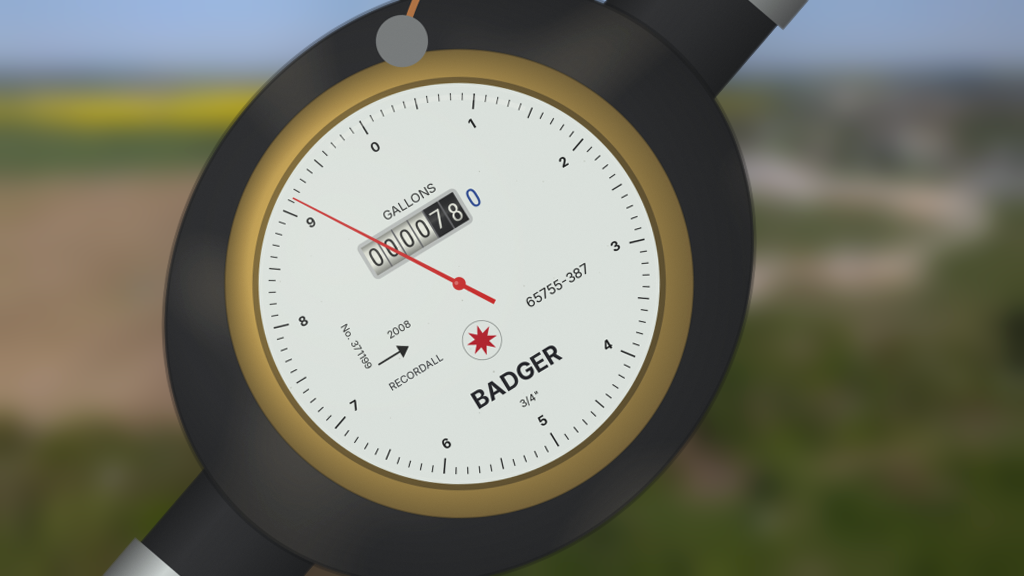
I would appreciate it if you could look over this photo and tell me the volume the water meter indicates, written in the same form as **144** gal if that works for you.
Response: **779.1** gal
